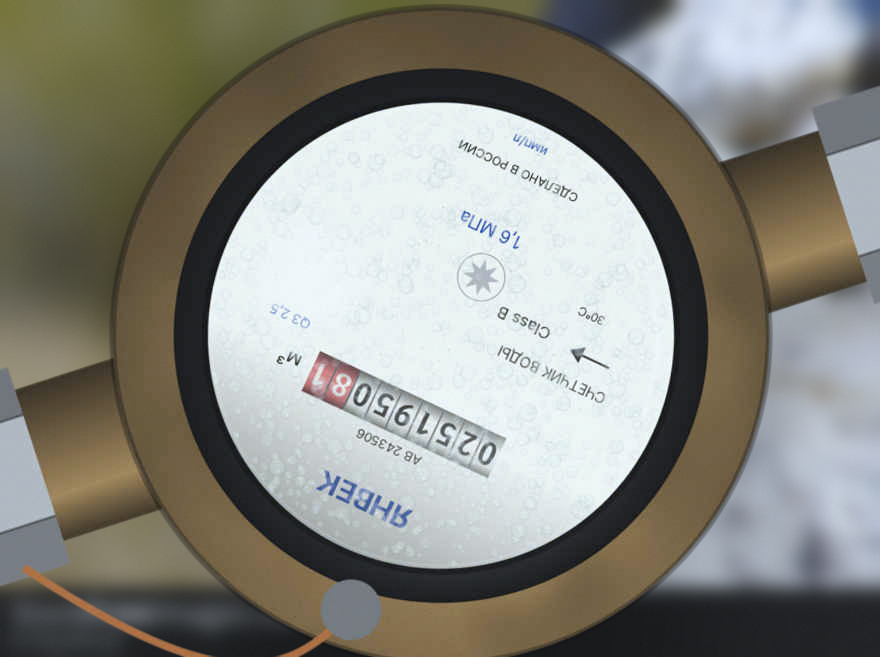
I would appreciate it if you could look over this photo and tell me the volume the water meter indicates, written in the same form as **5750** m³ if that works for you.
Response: **251950.81** m³
